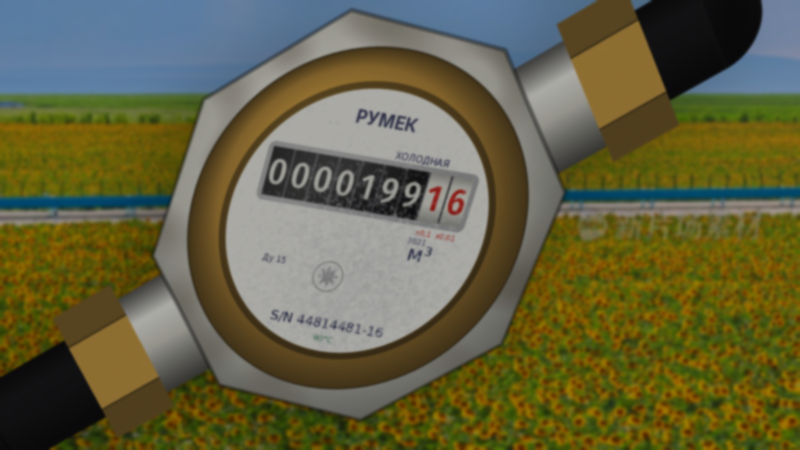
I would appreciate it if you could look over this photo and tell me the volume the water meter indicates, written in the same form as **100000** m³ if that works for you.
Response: **199.16** m³
